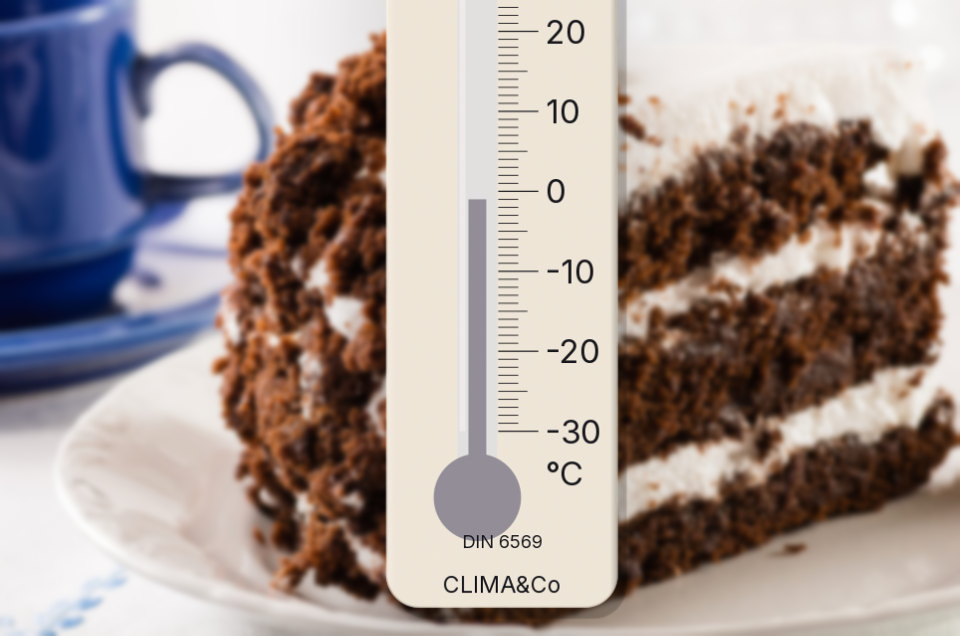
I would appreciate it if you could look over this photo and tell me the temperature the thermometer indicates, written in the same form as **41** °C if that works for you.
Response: **-1** °C
